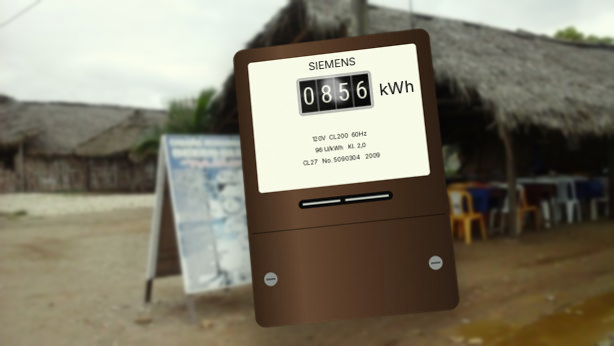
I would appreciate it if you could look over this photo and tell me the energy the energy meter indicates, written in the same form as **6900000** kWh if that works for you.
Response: **856** kWh
